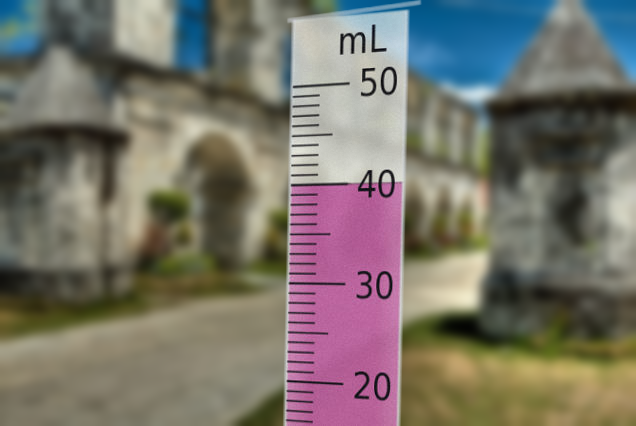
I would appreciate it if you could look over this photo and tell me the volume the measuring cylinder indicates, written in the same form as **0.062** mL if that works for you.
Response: **40** mL
